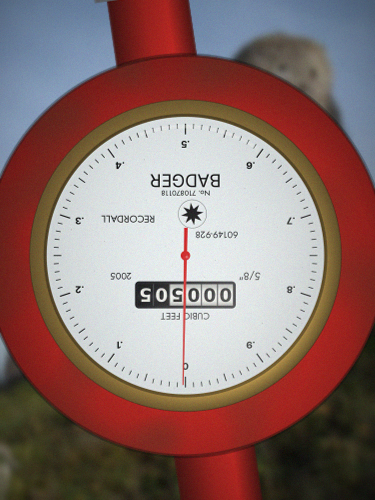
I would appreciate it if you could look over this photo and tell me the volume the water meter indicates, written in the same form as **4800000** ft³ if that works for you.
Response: **505.00** ft³
